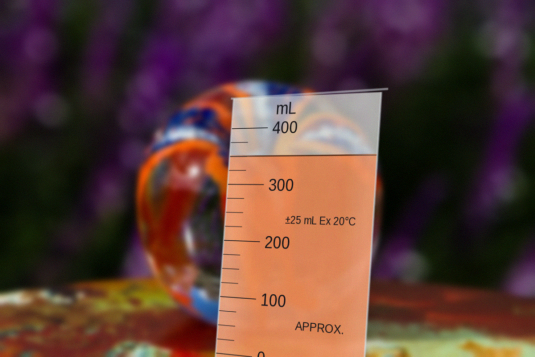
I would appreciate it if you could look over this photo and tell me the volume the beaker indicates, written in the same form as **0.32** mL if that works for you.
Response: **350** mL
